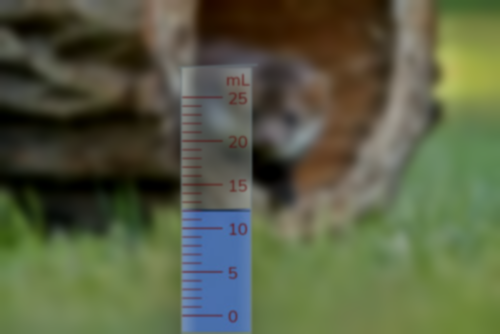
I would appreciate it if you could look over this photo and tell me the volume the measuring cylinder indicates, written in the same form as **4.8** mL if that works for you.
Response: **12** mL
